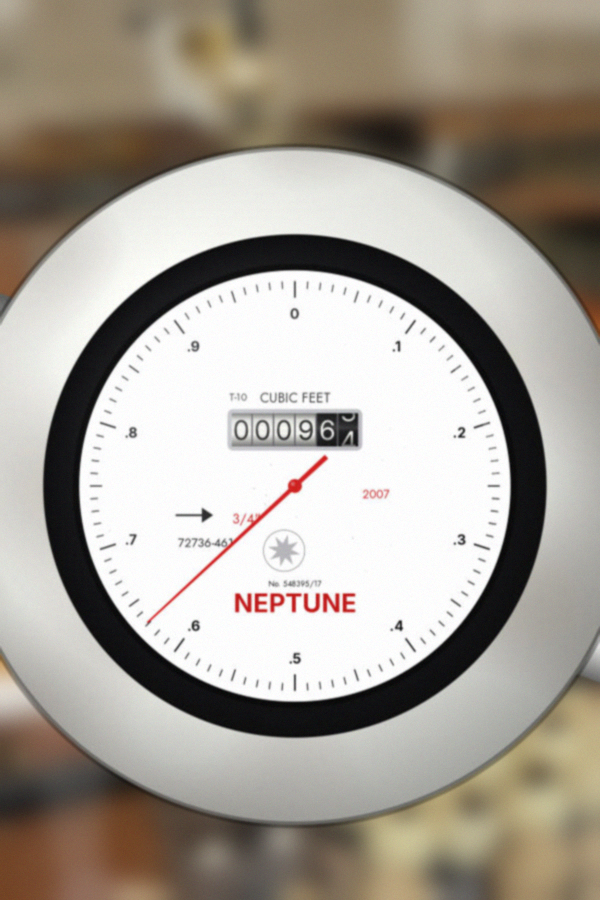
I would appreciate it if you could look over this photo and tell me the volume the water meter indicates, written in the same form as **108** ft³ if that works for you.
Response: **963.63** ft³
